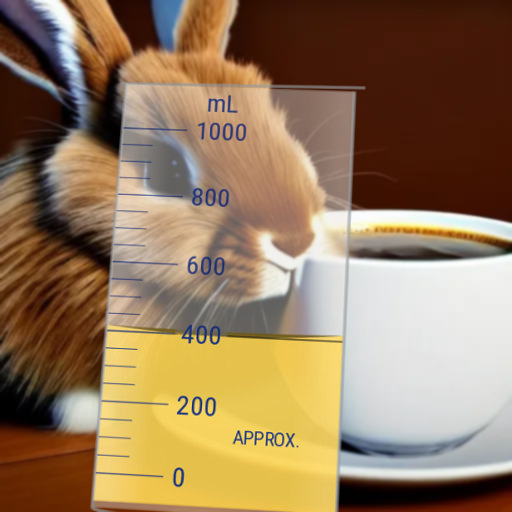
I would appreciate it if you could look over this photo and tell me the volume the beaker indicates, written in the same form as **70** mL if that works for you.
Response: **400** mL
